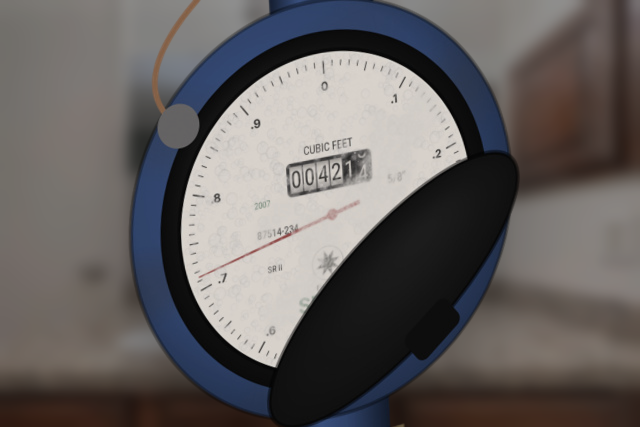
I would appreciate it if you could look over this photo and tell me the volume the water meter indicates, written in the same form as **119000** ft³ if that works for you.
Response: **4213.71** ft³
